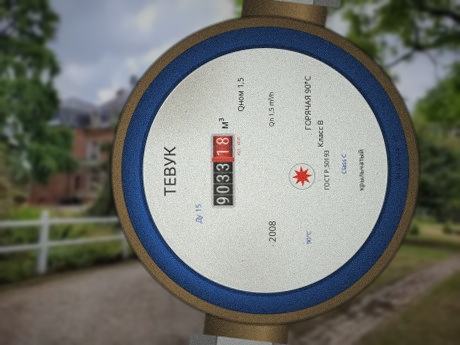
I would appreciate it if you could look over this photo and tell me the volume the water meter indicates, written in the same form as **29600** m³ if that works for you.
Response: **9033.18** m³
